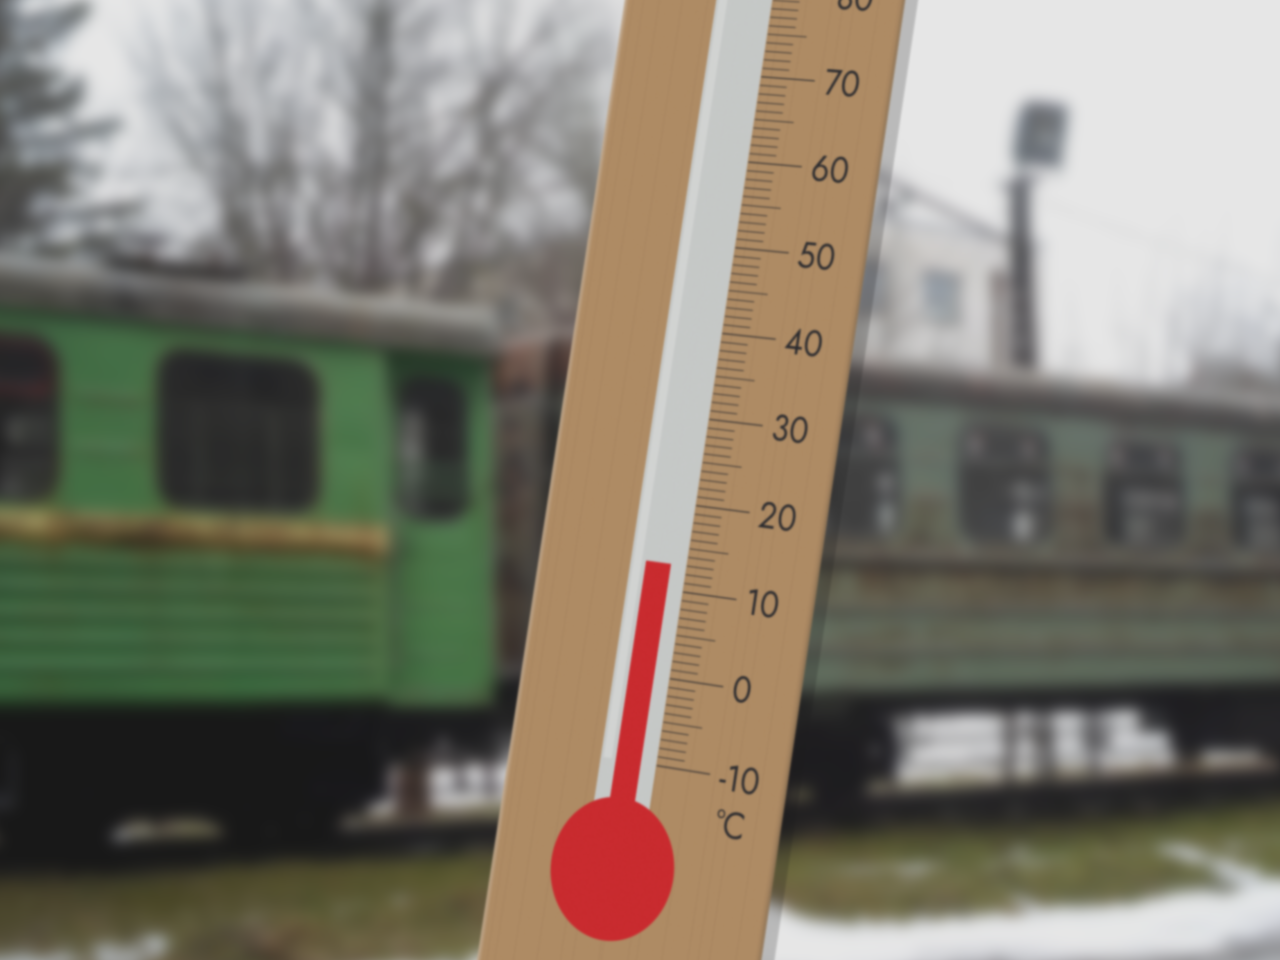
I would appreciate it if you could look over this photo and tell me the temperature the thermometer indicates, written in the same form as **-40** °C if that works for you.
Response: **13** °C
